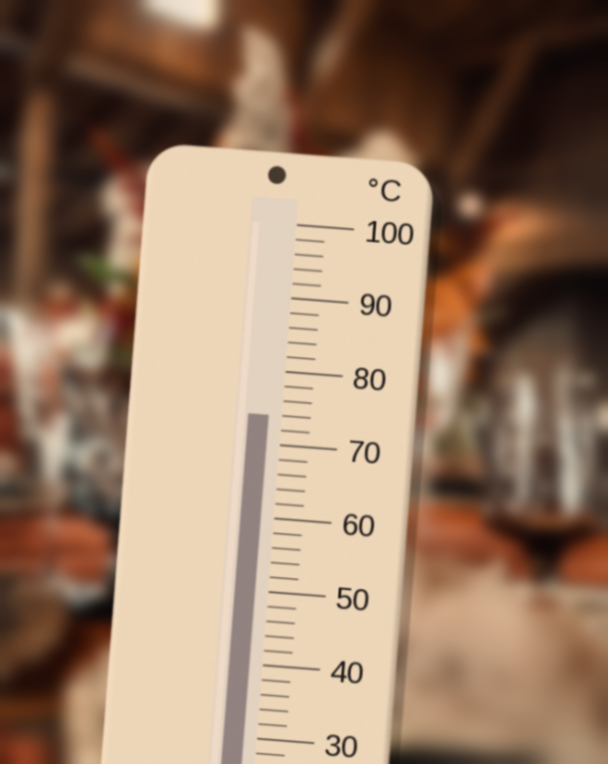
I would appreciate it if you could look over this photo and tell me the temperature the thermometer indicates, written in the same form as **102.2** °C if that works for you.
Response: **74** °C
